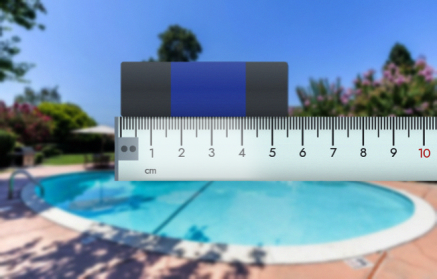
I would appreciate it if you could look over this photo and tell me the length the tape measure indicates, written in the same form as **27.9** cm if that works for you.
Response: **5.5** cm
